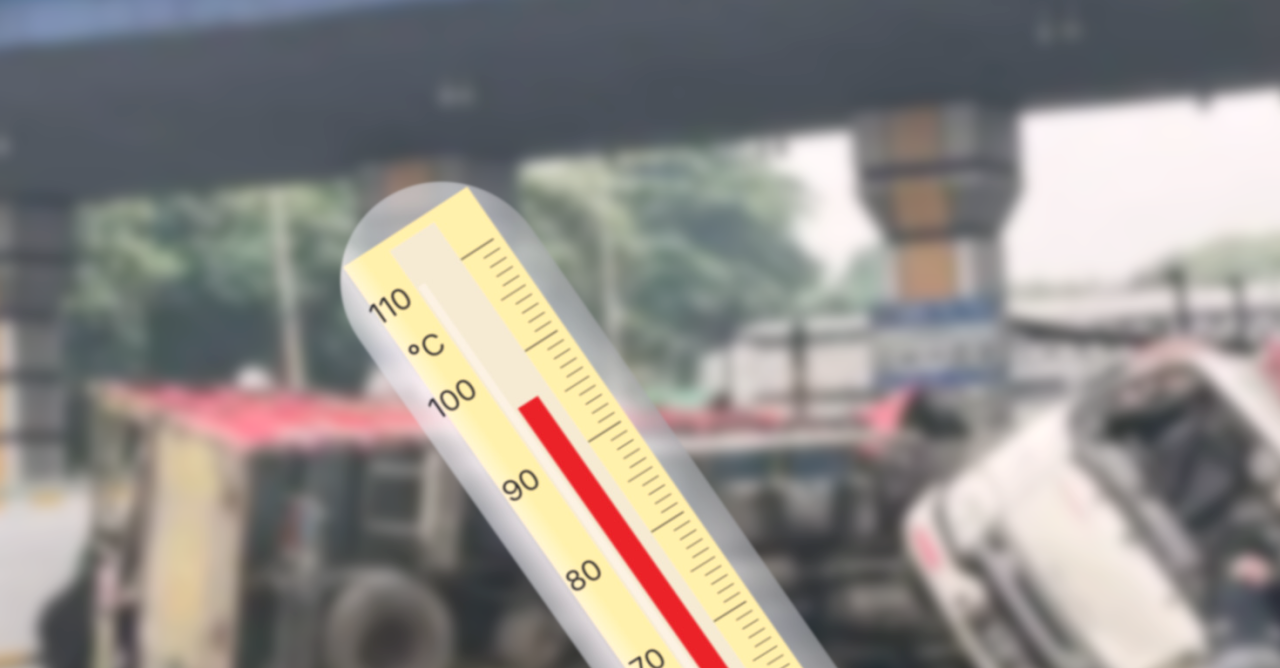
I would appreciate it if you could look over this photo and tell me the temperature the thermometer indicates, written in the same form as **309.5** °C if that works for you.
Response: **96** °C
